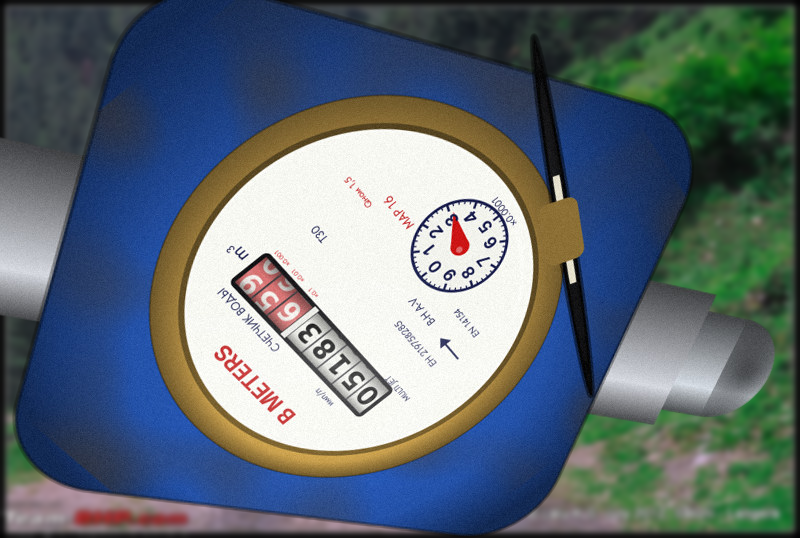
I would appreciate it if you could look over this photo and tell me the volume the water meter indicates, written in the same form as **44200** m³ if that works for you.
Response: **5183.6593** m³
